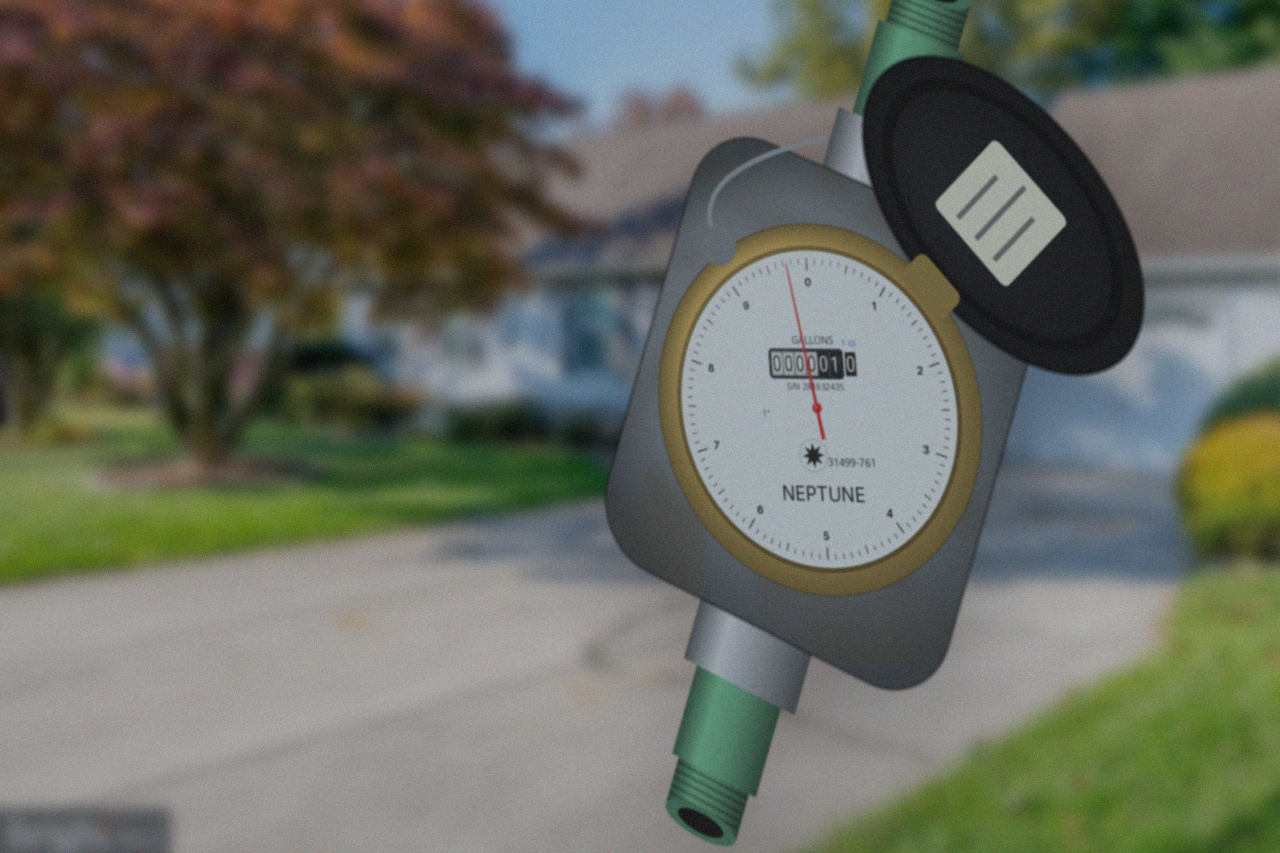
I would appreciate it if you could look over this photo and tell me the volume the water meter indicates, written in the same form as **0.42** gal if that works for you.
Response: **9.7** gal
